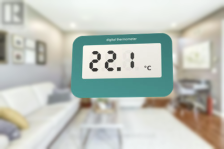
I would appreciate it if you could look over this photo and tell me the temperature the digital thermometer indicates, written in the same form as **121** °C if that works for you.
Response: **22.1** °C
